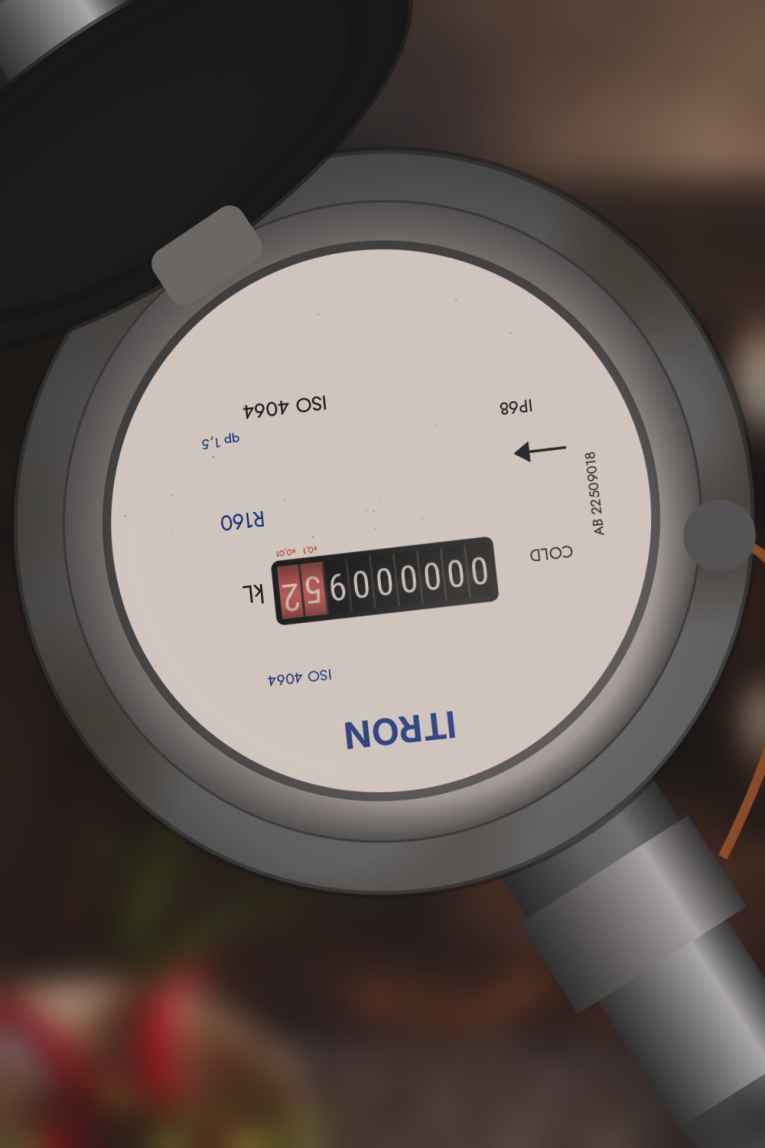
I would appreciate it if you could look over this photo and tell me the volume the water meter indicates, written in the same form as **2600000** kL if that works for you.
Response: **9.52** kL
